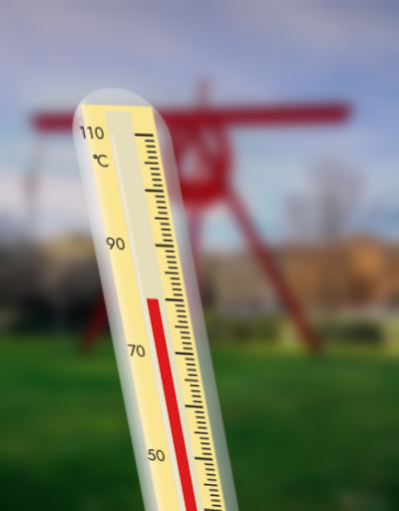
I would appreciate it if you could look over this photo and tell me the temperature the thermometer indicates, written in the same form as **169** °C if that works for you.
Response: **80** °C
